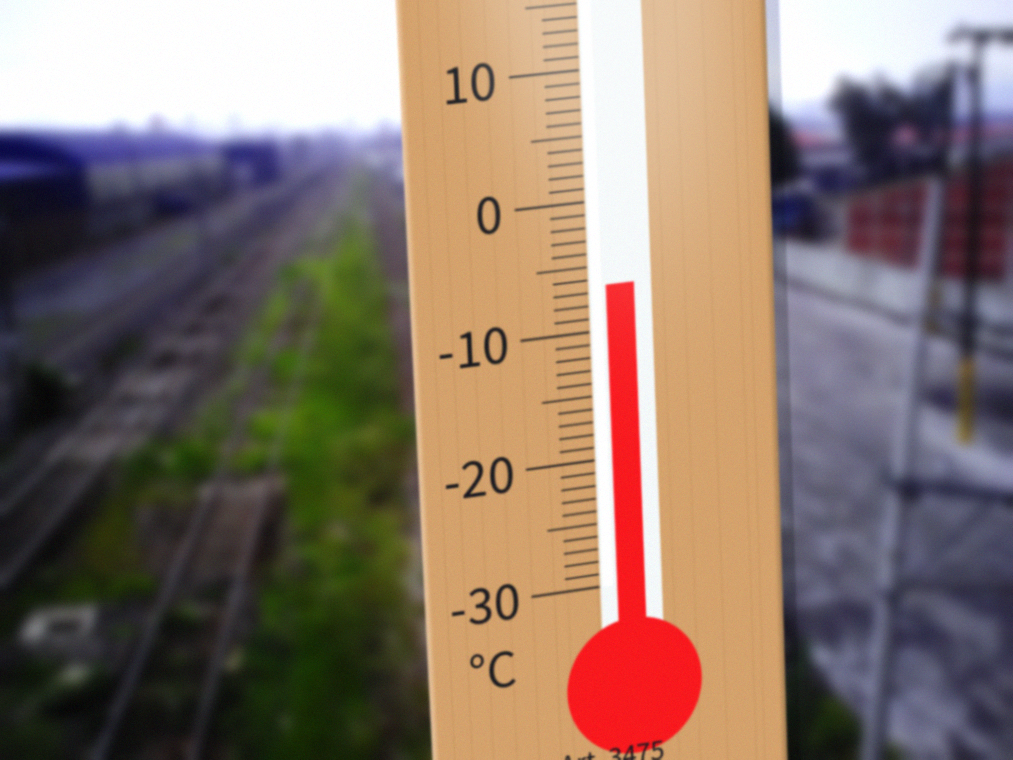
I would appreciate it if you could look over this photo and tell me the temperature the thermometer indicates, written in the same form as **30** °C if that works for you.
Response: **-6.5** °C
